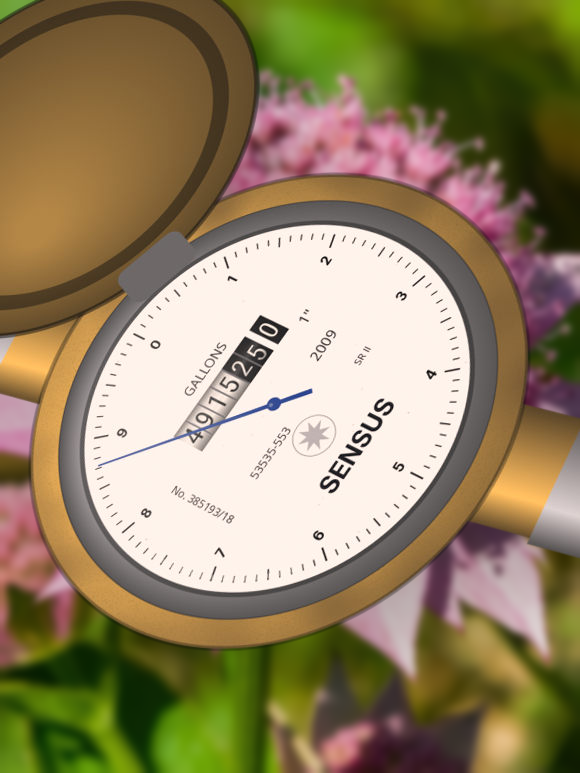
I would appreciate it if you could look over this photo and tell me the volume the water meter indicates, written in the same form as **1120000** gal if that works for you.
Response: **4915248.7** gal
